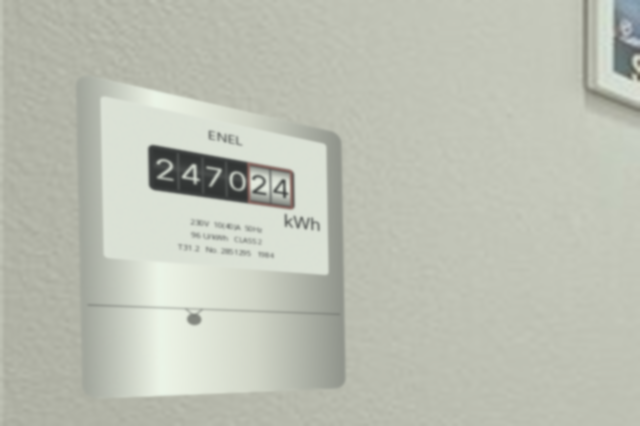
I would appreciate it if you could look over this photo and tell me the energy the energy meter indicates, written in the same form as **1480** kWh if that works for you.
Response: **2470.24** kWh
